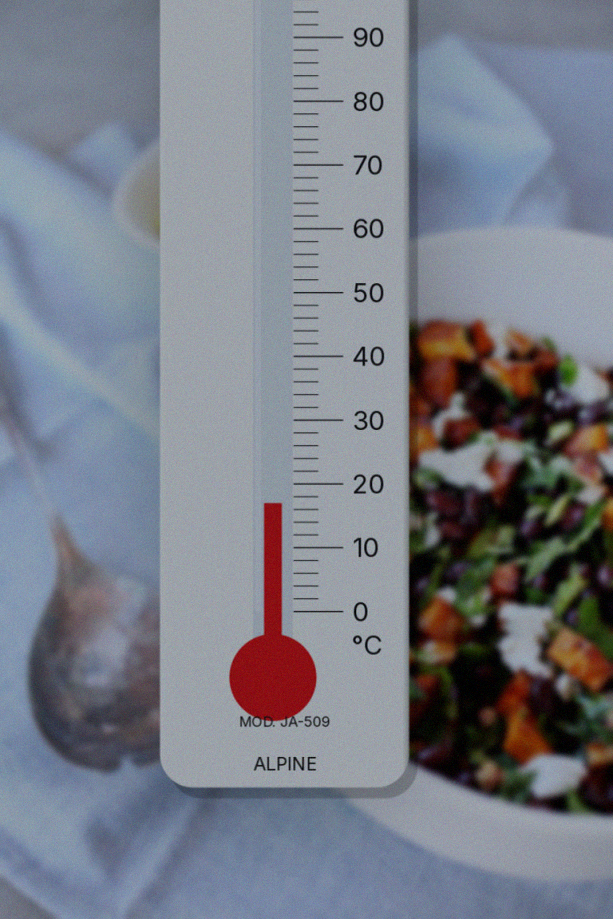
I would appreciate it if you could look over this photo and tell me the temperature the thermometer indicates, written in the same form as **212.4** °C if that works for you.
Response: **17** °C
